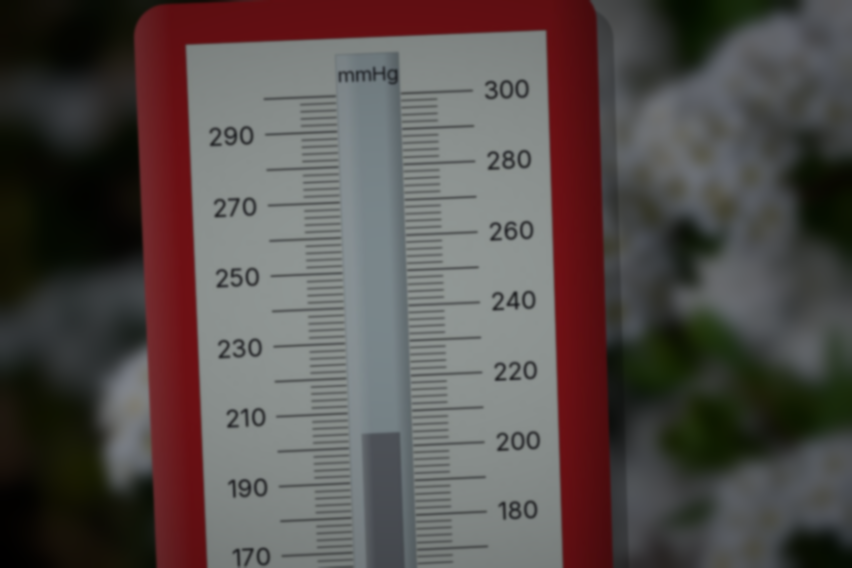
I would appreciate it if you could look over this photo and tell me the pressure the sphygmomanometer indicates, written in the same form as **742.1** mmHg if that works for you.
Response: **204** mmHg
